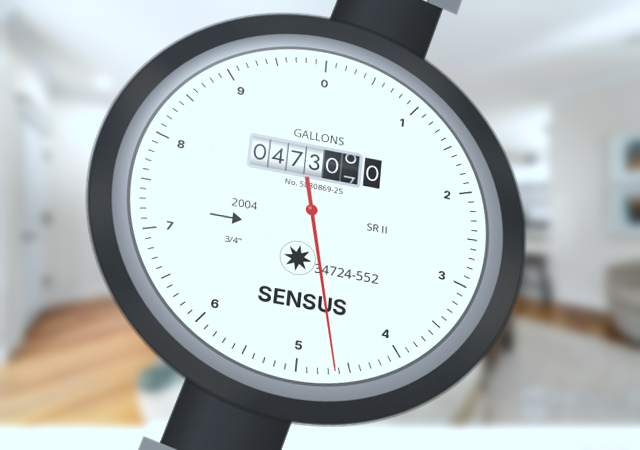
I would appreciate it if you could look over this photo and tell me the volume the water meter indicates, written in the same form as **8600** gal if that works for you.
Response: **473064.6** gal
